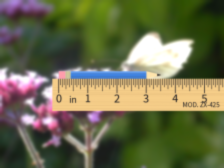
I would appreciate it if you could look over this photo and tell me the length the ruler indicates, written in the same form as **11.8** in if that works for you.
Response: **3.5** in
